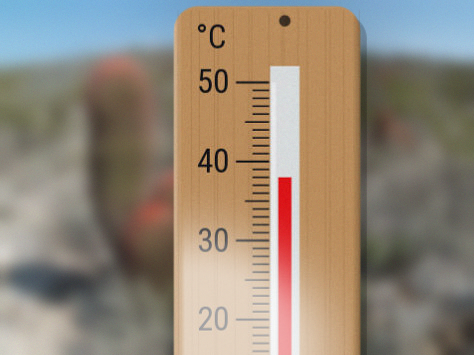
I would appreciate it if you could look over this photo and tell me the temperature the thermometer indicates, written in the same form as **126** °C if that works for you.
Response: **38** °C
